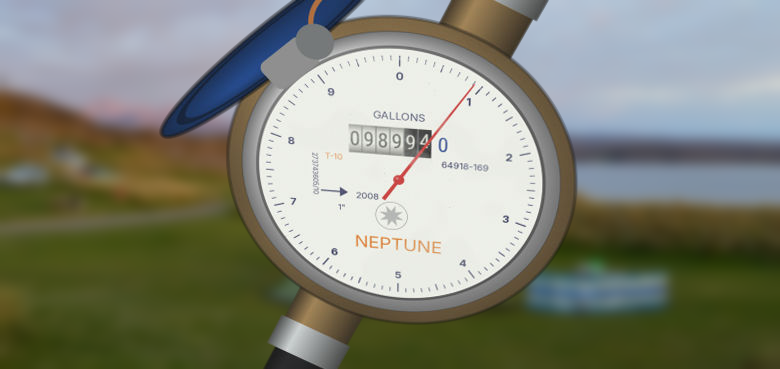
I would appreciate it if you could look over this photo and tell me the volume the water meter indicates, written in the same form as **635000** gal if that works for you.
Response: **989940.9** gal
